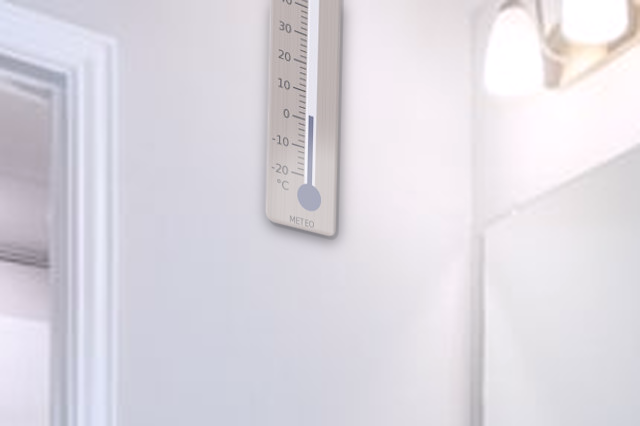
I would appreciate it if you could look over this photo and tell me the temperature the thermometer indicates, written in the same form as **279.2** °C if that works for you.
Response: **2** °C
